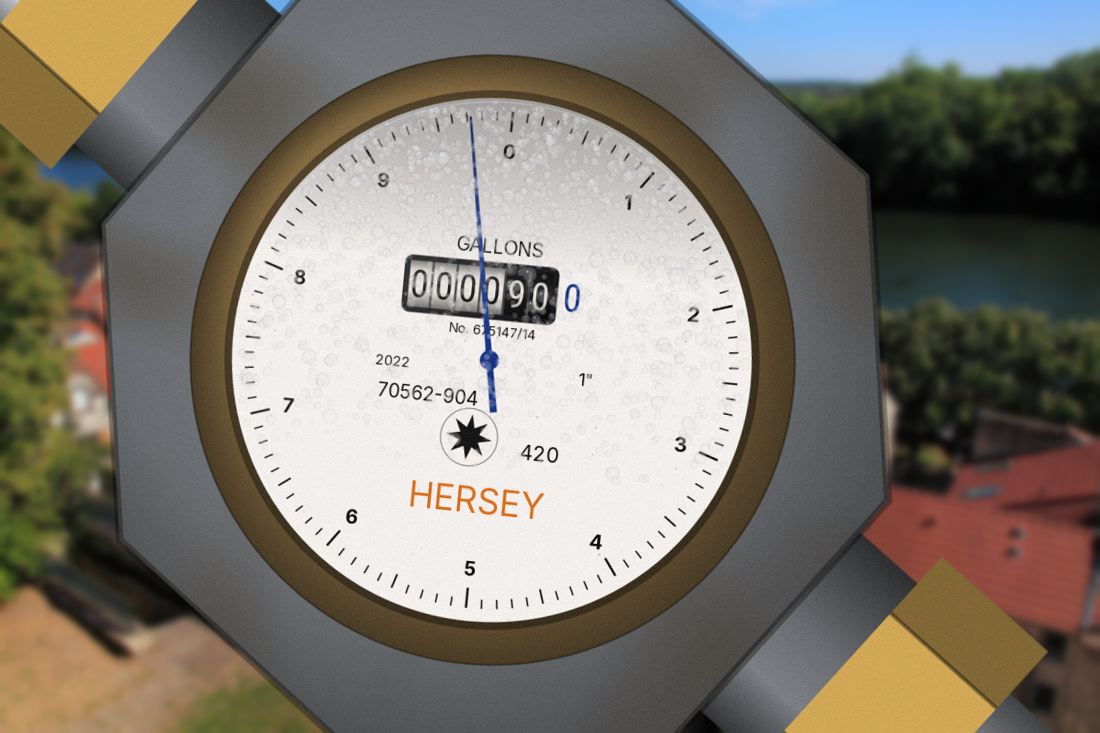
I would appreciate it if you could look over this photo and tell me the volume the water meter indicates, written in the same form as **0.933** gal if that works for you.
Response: **899.7** gal
